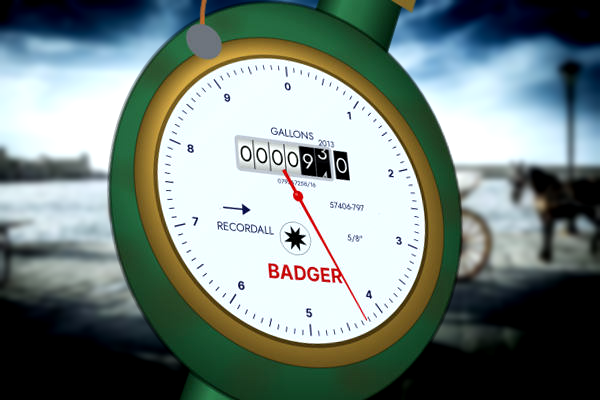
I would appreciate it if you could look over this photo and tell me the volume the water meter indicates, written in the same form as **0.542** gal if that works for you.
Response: **934.2** gal
